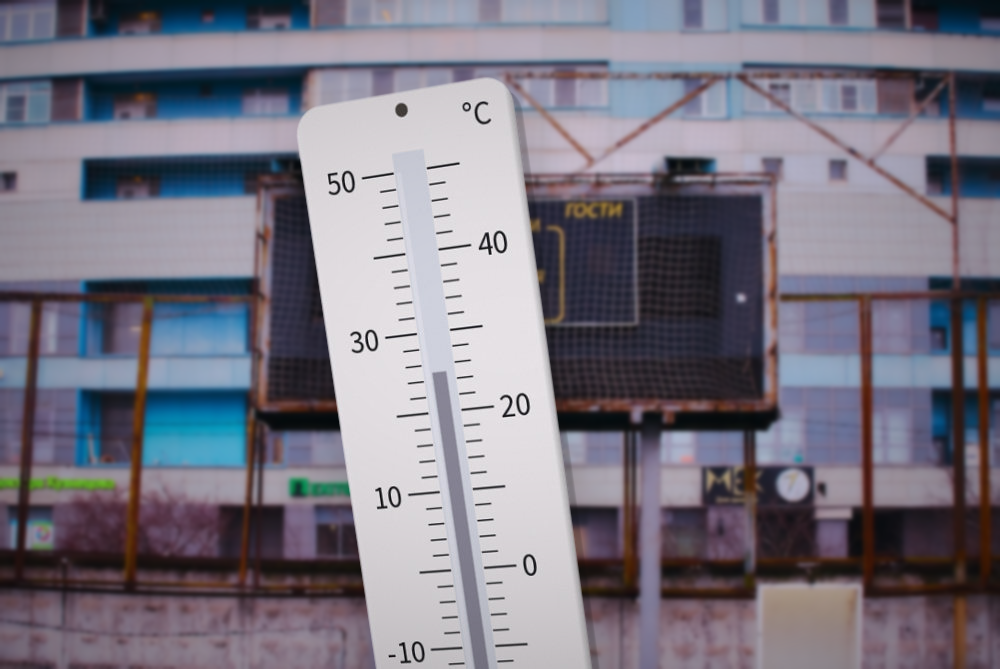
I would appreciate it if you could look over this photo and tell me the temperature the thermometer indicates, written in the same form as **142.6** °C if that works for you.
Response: **25** °C
